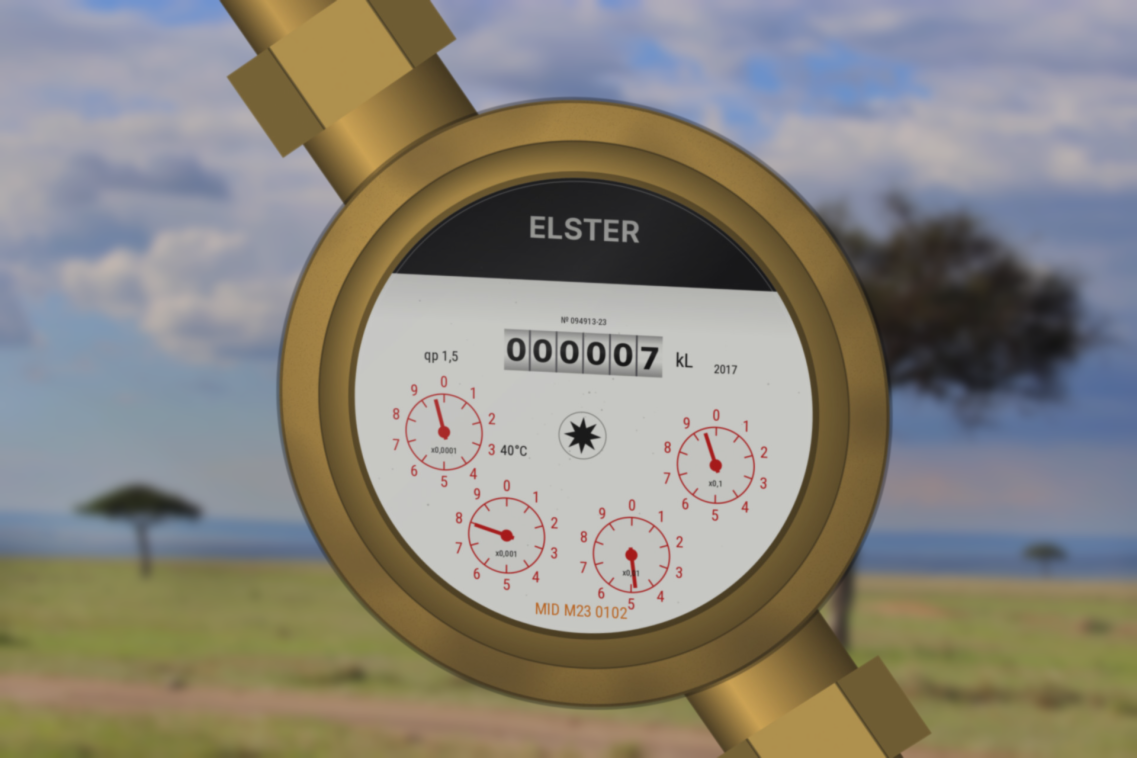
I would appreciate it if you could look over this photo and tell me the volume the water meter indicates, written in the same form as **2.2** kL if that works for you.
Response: **6.9479** kL
